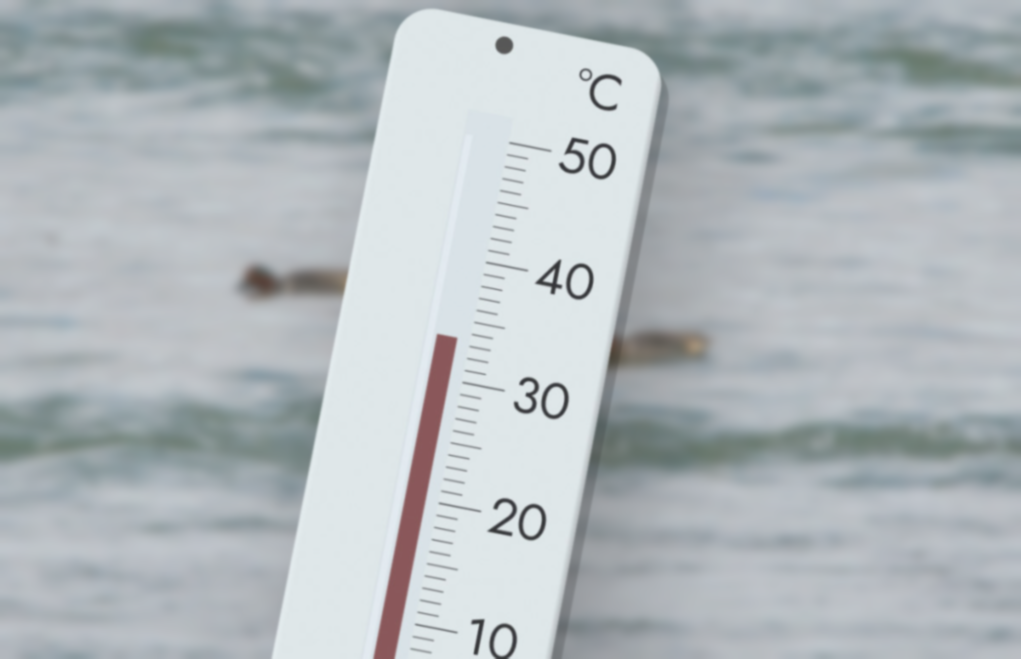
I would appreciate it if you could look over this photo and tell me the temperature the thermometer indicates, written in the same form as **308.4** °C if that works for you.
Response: **33.5** °C
